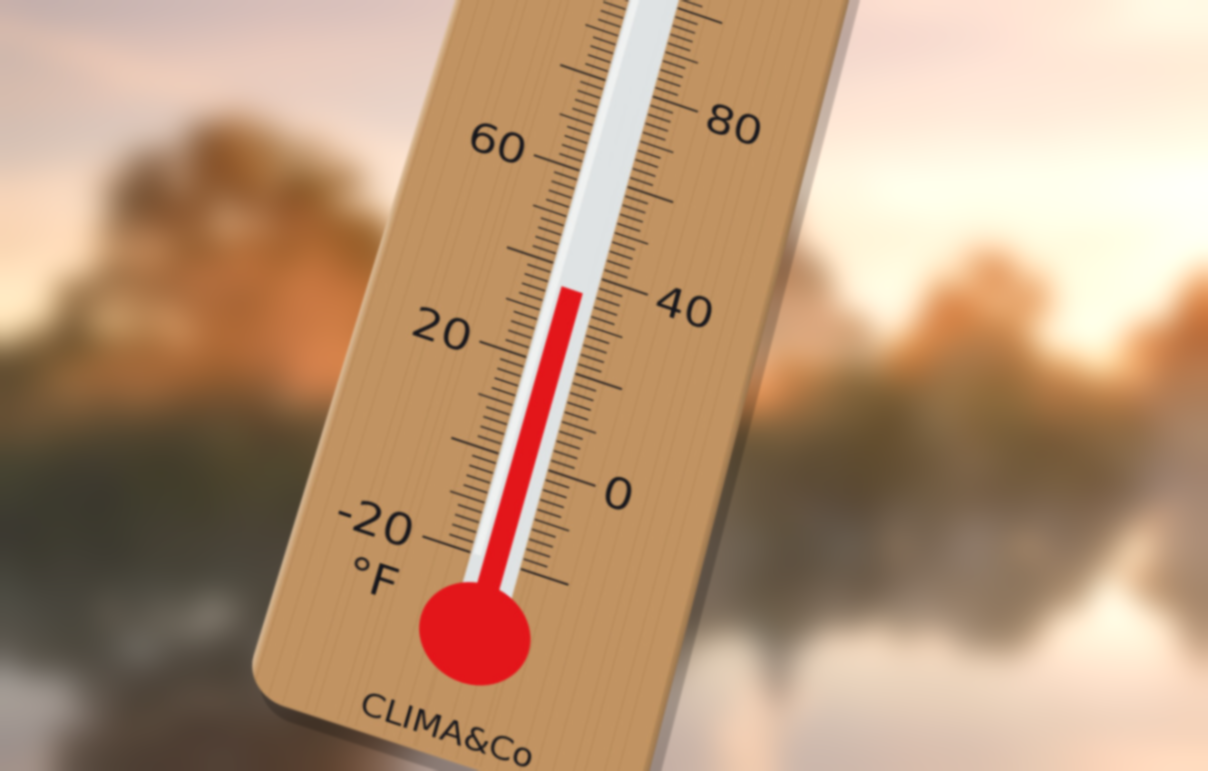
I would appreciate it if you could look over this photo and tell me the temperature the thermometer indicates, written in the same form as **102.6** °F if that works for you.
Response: **36** °F
